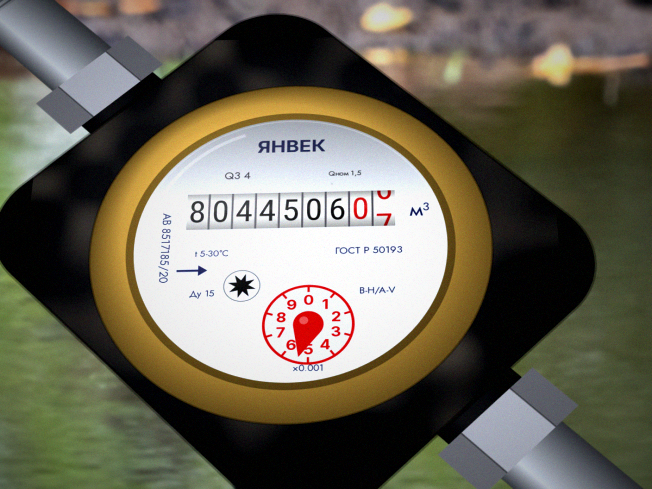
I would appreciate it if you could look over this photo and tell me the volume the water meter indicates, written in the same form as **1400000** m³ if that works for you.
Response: **8044506.065** m³
